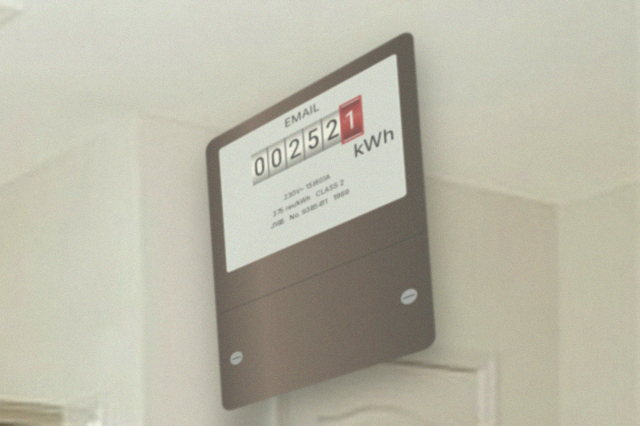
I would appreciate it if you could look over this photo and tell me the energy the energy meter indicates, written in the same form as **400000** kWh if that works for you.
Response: **252.1** kWh
